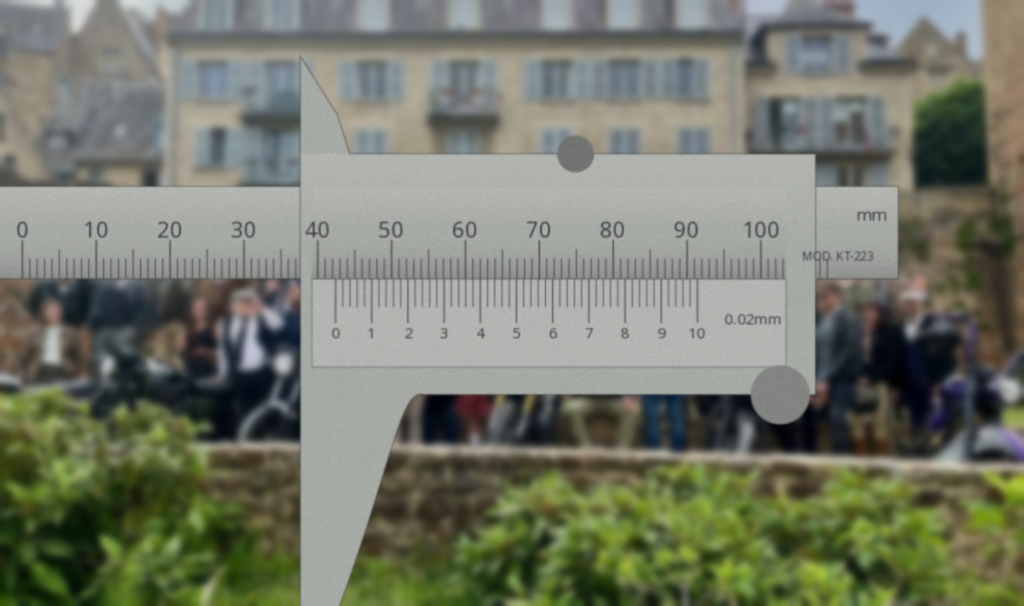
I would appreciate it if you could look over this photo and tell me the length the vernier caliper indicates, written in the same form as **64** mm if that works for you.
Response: **42.4** mm
